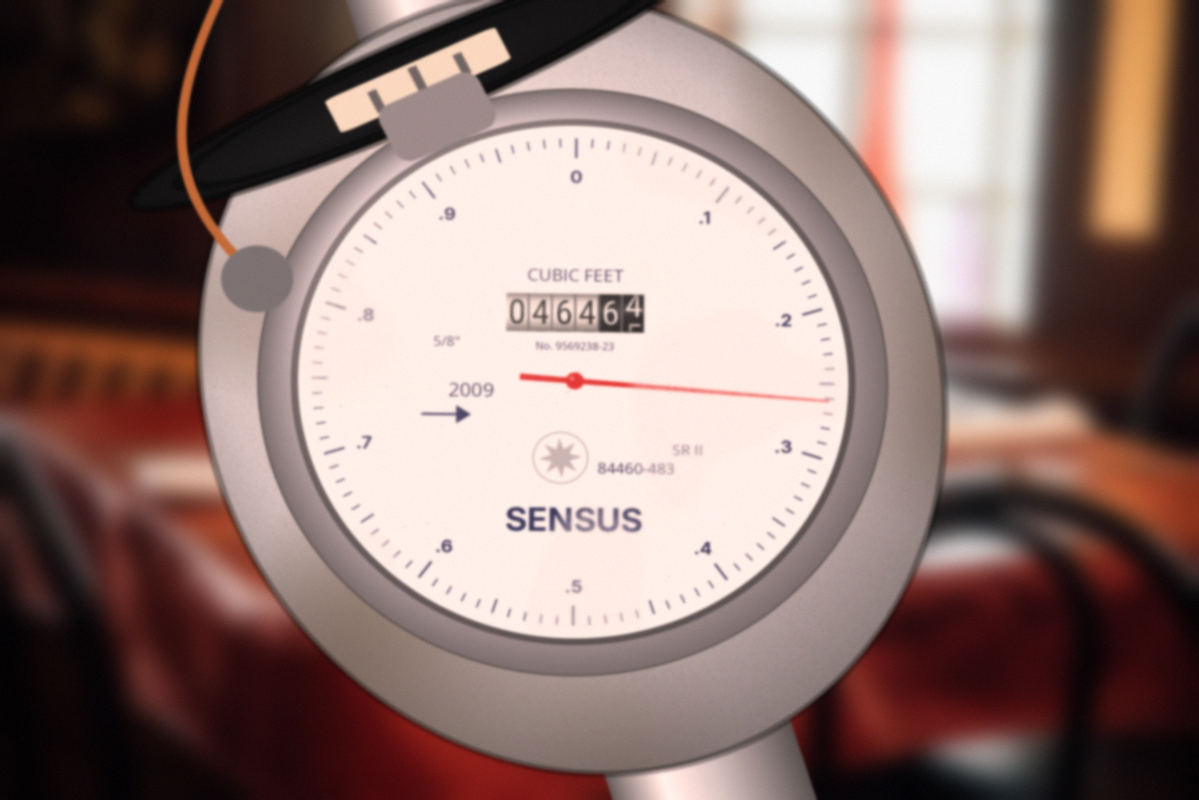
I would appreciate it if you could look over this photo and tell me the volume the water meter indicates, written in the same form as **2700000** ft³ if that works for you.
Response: **46464.26** ft³
